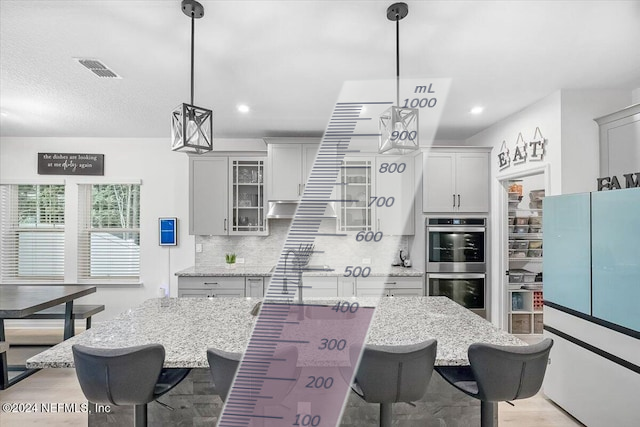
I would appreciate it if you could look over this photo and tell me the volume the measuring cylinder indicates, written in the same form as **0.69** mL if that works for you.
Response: **400** mL
